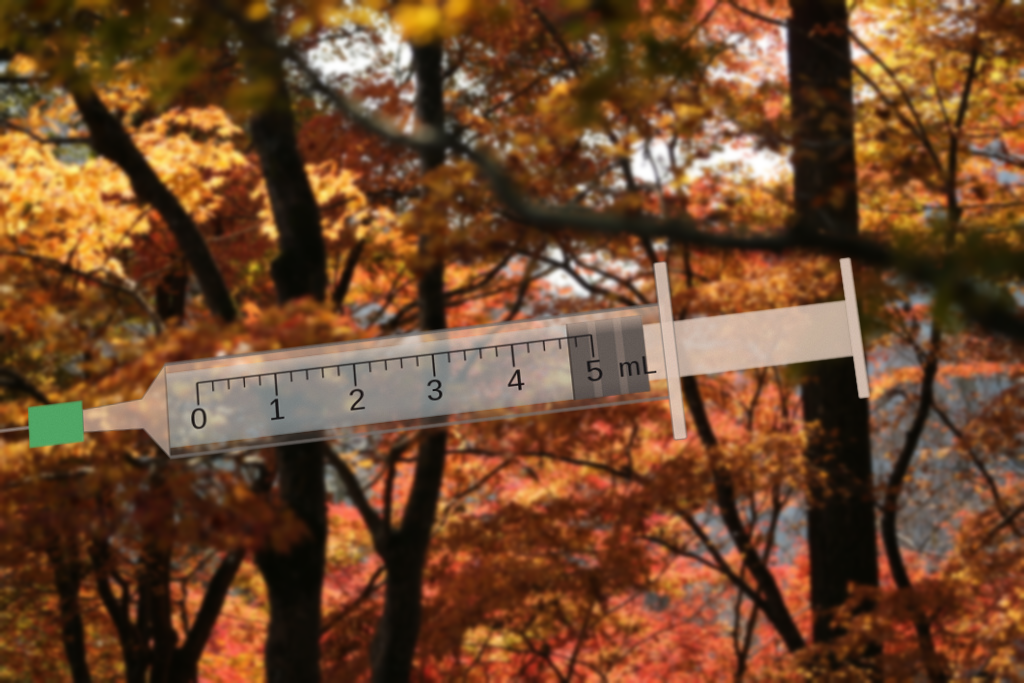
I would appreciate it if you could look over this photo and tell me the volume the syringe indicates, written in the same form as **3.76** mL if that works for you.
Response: **4.7** mL
